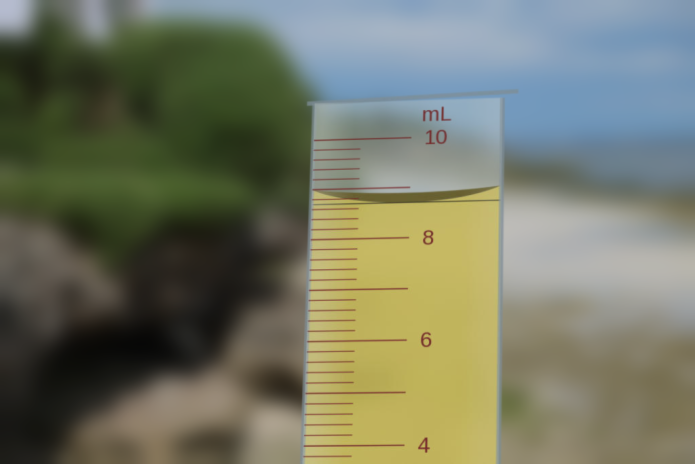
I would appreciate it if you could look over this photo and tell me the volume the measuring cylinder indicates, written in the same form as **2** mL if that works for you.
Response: **8.7** mL
